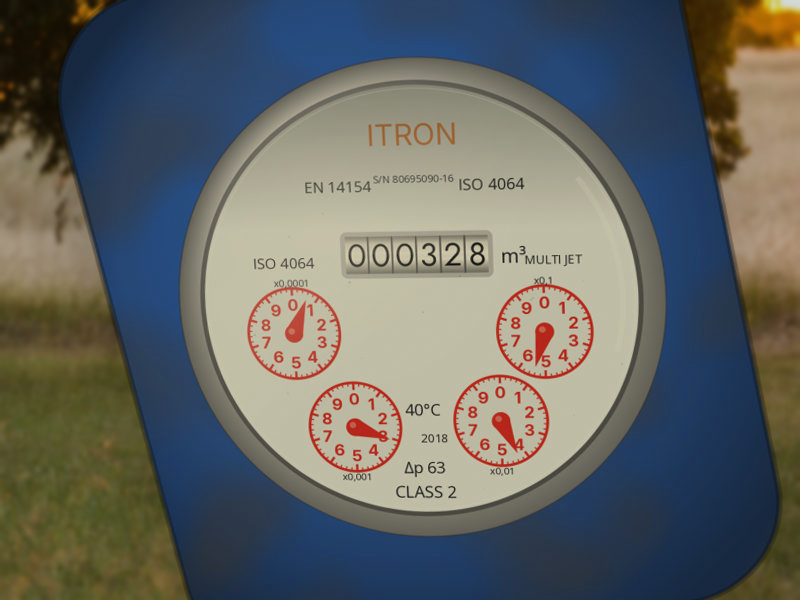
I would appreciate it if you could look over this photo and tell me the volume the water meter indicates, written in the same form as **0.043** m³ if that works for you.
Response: **328.5430** m³
